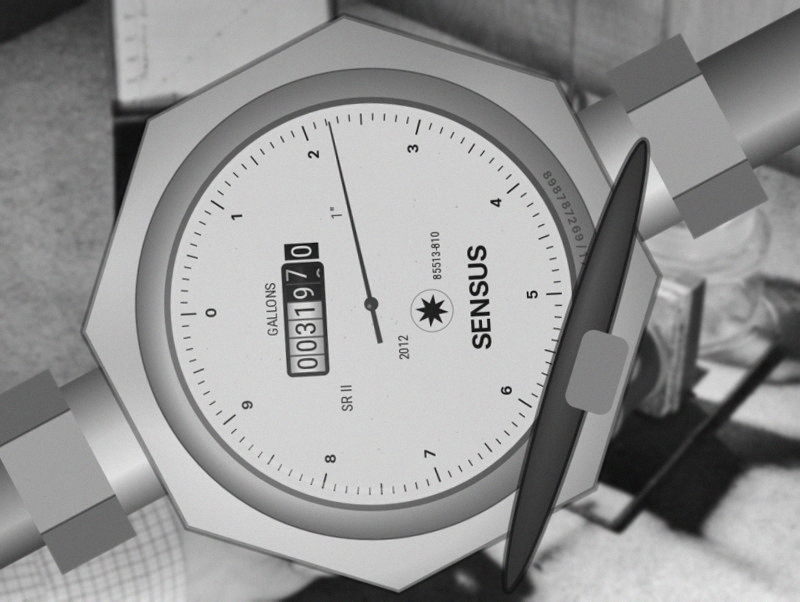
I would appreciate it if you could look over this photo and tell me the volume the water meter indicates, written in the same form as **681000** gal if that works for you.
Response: **31972.2** gal
